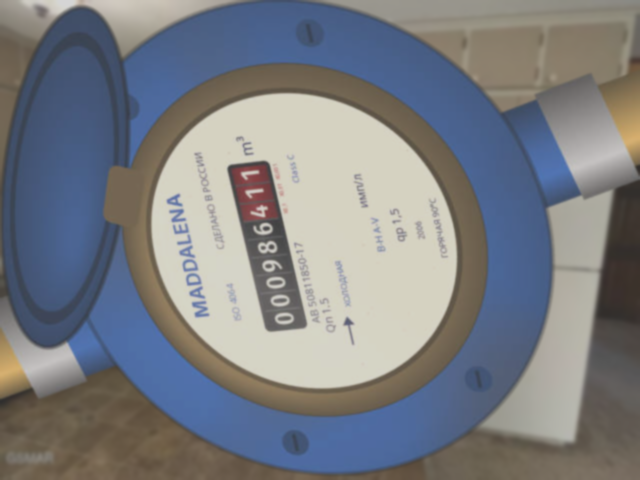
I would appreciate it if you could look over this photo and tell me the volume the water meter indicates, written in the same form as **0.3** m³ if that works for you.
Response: **986.411** m³
